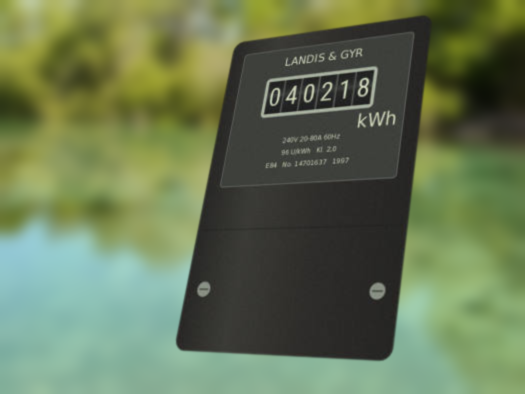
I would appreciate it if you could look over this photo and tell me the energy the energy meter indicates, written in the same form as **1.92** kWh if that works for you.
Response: **40218** kWh
